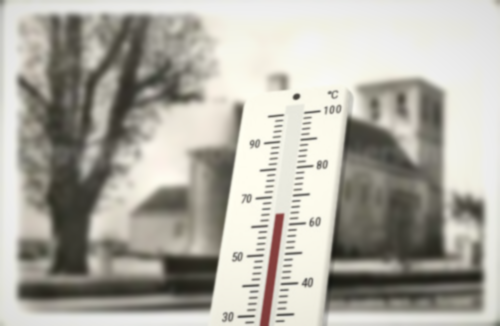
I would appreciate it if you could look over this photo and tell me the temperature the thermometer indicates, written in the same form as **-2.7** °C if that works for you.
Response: **64** °C
